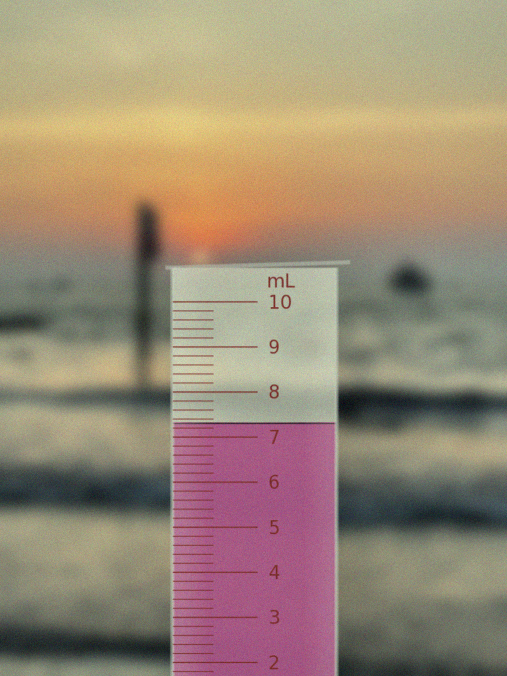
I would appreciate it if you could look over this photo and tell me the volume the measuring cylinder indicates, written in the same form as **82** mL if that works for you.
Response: **7.3** mL
